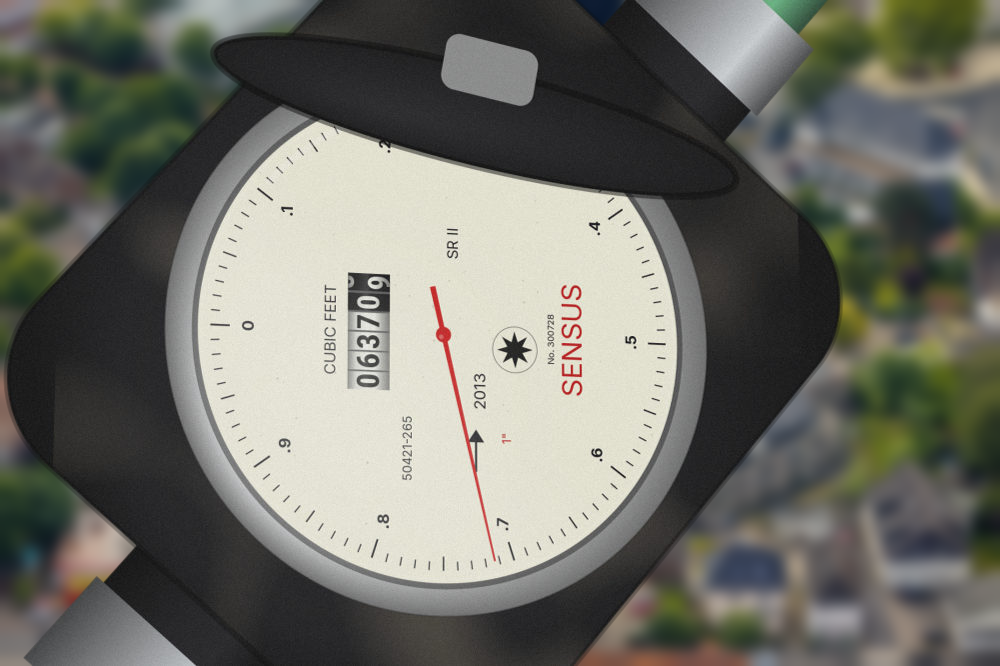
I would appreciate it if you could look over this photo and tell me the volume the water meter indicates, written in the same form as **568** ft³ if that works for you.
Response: **63708.71** ft³
